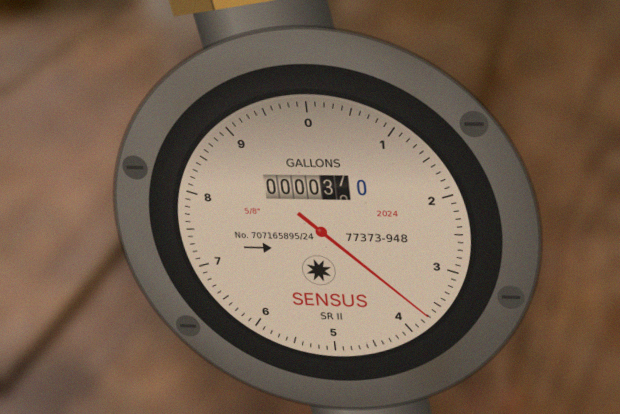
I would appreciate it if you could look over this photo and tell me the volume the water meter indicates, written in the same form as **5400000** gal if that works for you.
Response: **373.7** gal
